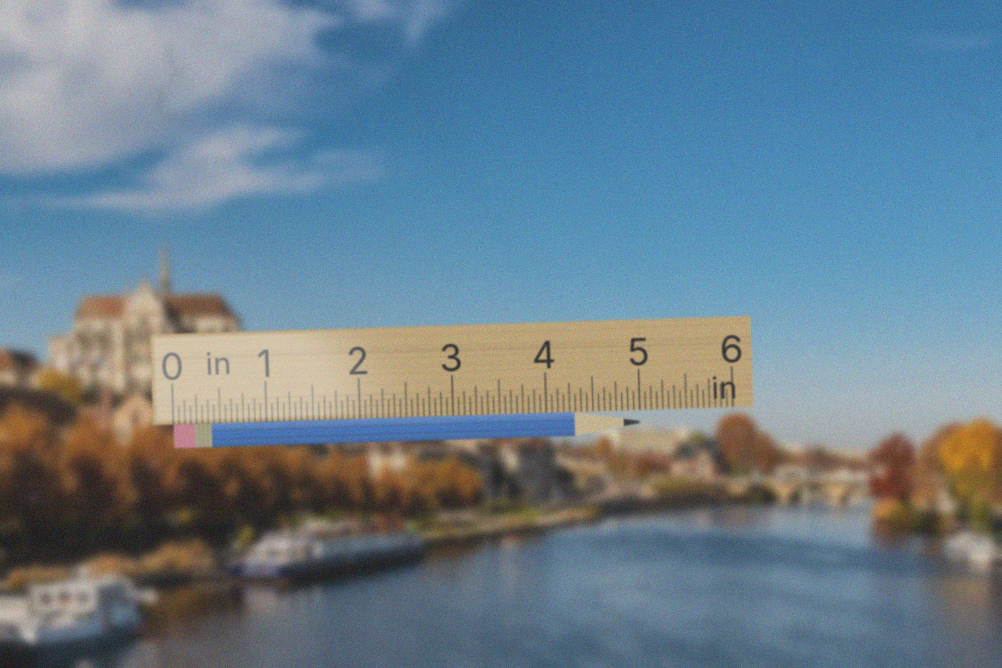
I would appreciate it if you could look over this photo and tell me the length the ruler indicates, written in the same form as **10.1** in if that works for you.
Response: **5** in
